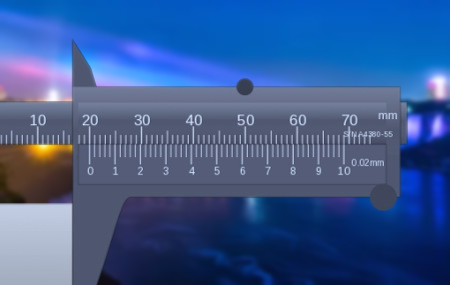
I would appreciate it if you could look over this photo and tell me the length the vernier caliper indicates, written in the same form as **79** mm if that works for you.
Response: **20.0** mm
